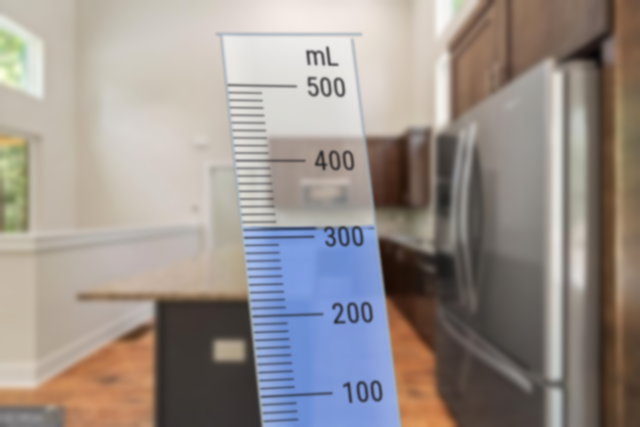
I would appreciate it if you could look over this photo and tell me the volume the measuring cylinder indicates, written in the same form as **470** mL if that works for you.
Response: **310** mL
